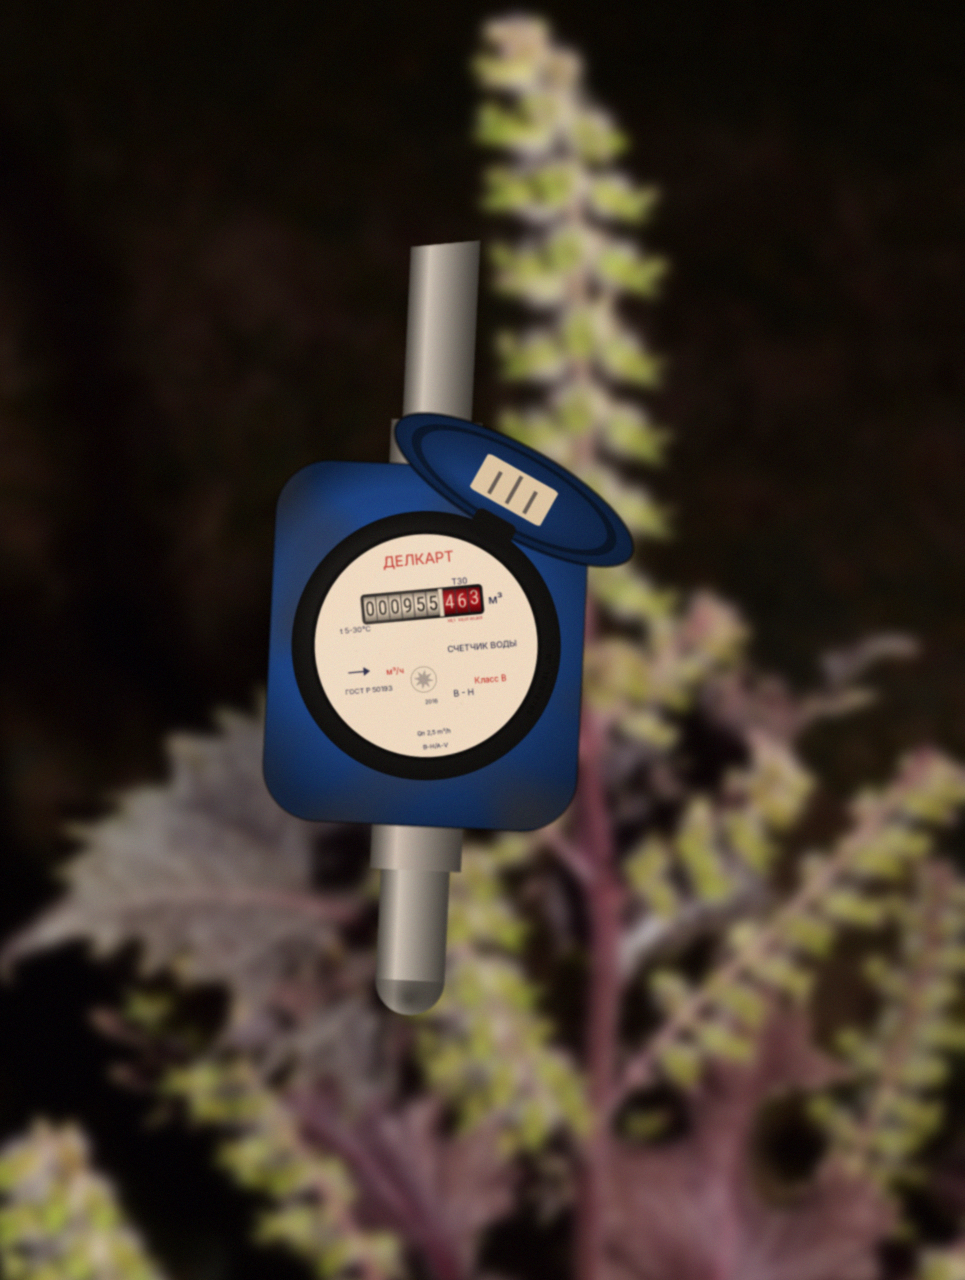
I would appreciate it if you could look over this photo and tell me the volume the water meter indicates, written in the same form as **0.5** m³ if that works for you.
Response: **955.463** m³
